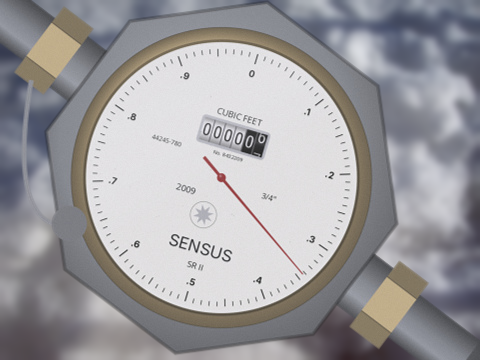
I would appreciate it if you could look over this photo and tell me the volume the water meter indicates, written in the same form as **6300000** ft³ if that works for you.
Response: **6.34** ft³
